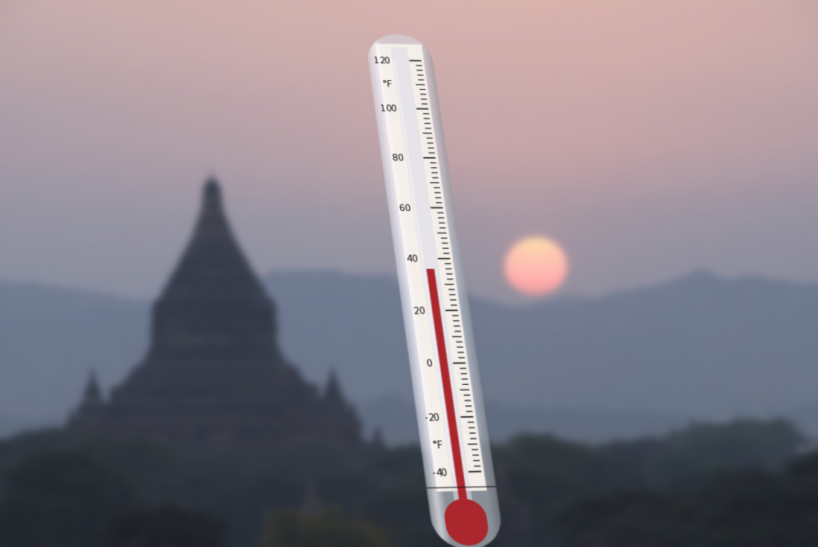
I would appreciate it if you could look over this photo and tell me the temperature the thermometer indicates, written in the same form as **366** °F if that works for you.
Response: **36** °F
